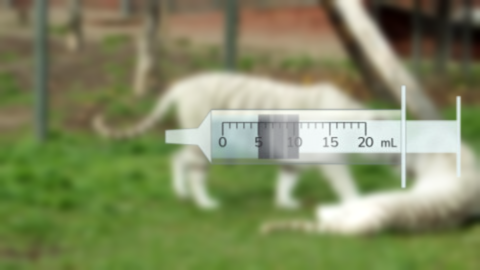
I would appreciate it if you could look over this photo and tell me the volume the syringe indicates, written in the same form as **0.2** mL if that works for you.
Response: **5** mL
